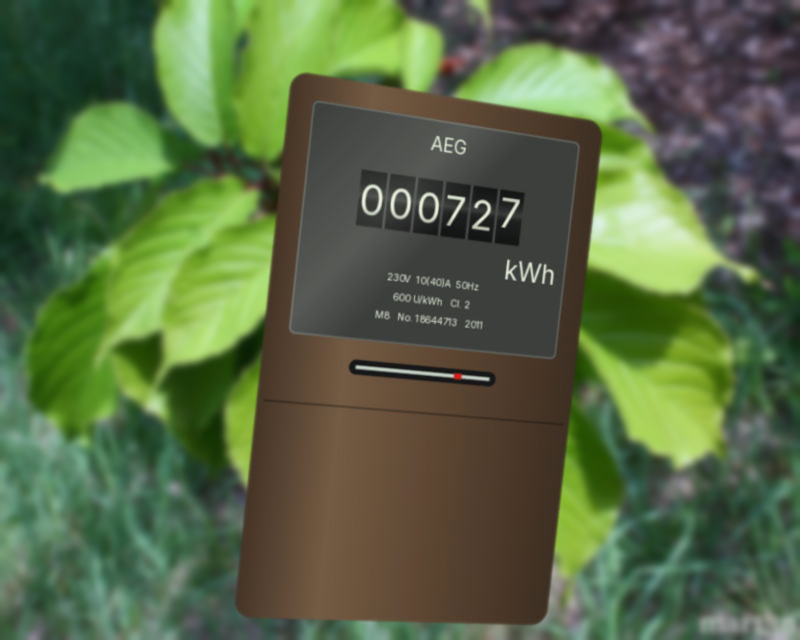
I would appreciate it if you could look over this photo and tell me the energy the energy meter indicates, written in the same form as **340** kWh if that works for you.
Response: **727** kWh
